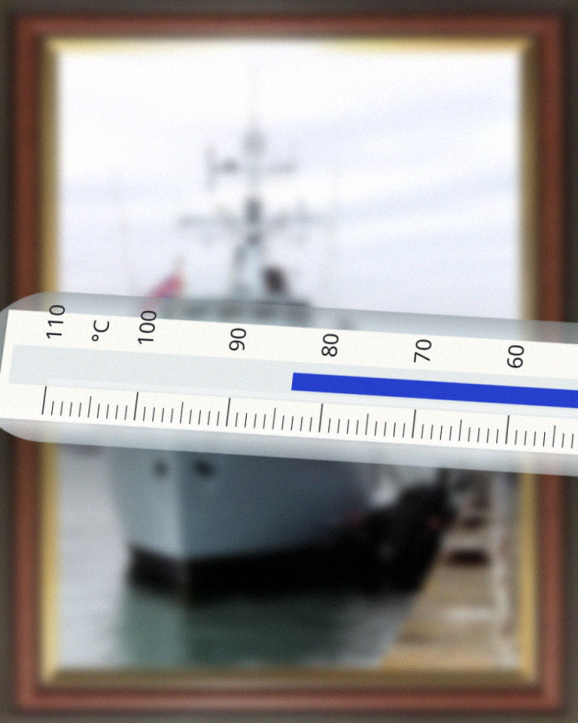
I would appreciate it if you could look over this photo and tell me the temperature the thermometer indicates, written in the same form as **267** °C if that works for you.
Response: **83.5** °C
